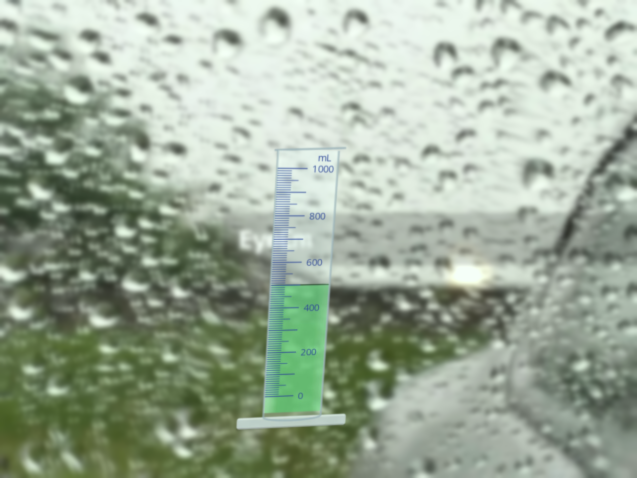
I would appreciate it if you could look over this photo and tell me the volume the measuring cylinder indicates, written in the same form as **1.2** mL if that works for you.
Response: **500** mL
